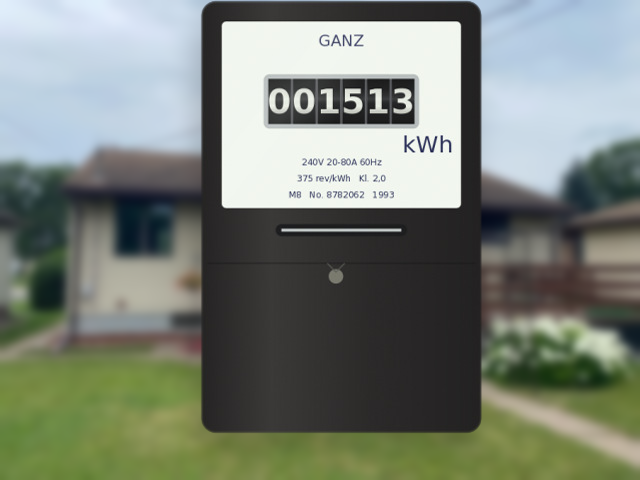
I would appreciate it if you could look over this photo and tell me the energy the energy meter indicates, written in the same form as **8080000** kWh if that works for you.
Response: **1513** kWh
